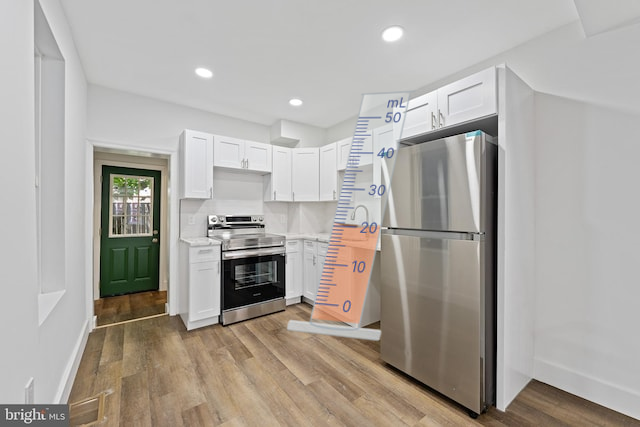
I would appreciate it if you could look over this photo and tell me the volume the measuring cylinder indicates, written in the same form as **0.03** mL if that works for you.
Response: **20** mL
